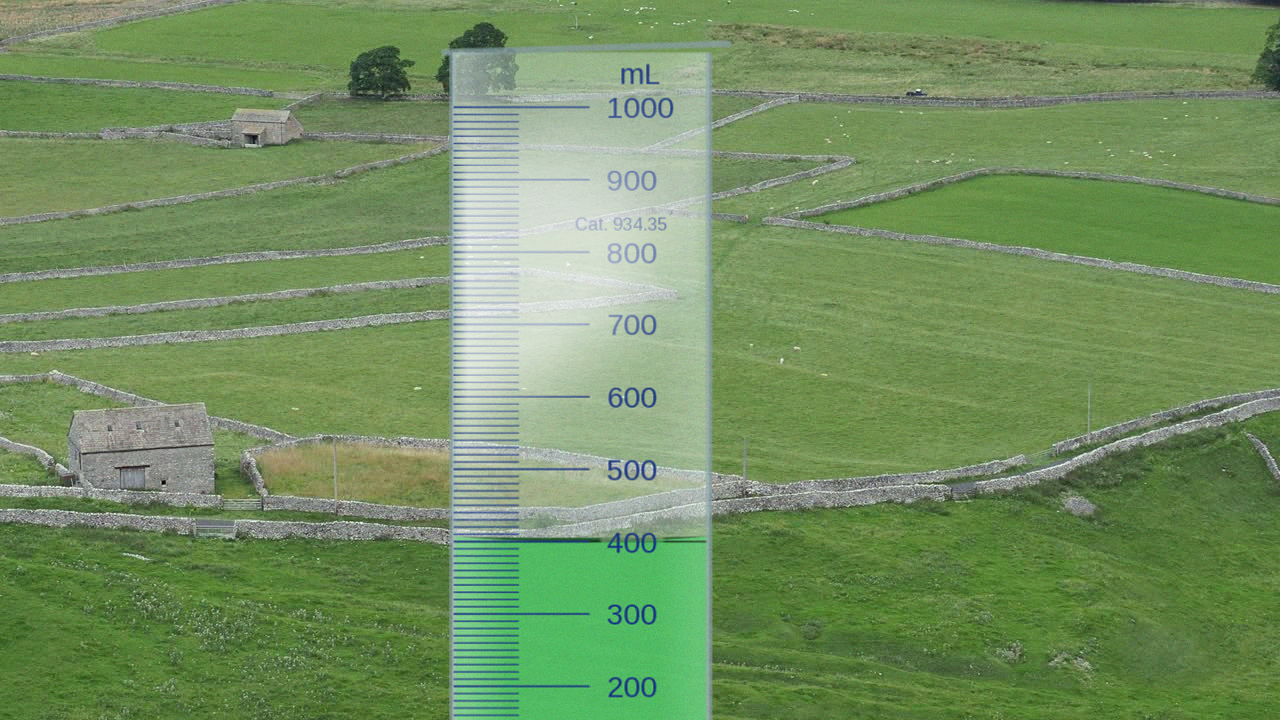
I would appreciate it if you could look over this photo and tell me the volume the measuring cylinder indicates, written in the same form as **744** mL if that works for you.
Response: **400** mL
